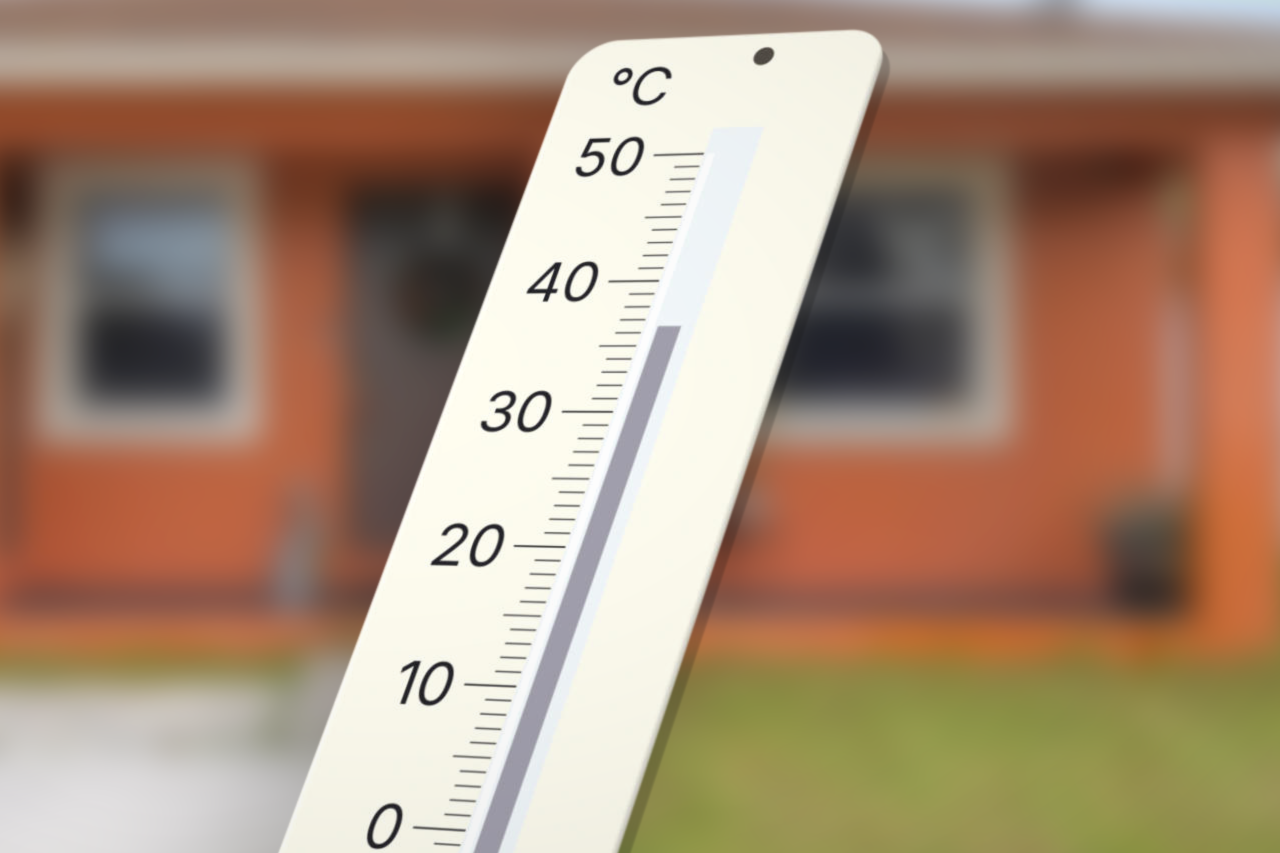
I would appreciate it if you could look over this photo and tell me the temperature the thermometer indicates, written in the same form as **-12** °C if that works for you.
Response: **36.5** °C
